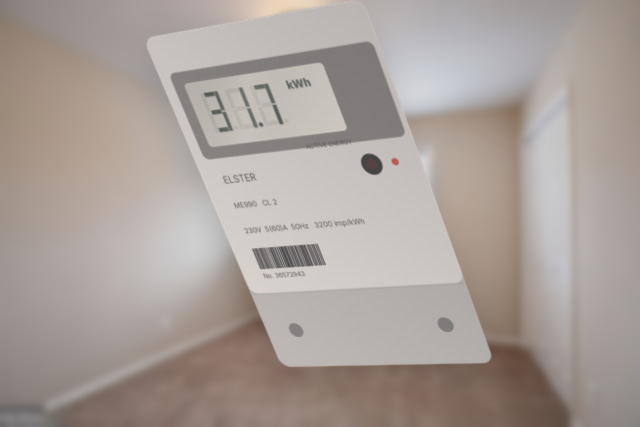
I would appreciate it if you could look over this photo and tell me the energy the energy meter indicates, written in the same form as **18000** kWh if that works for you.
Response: **31.7** kWh
